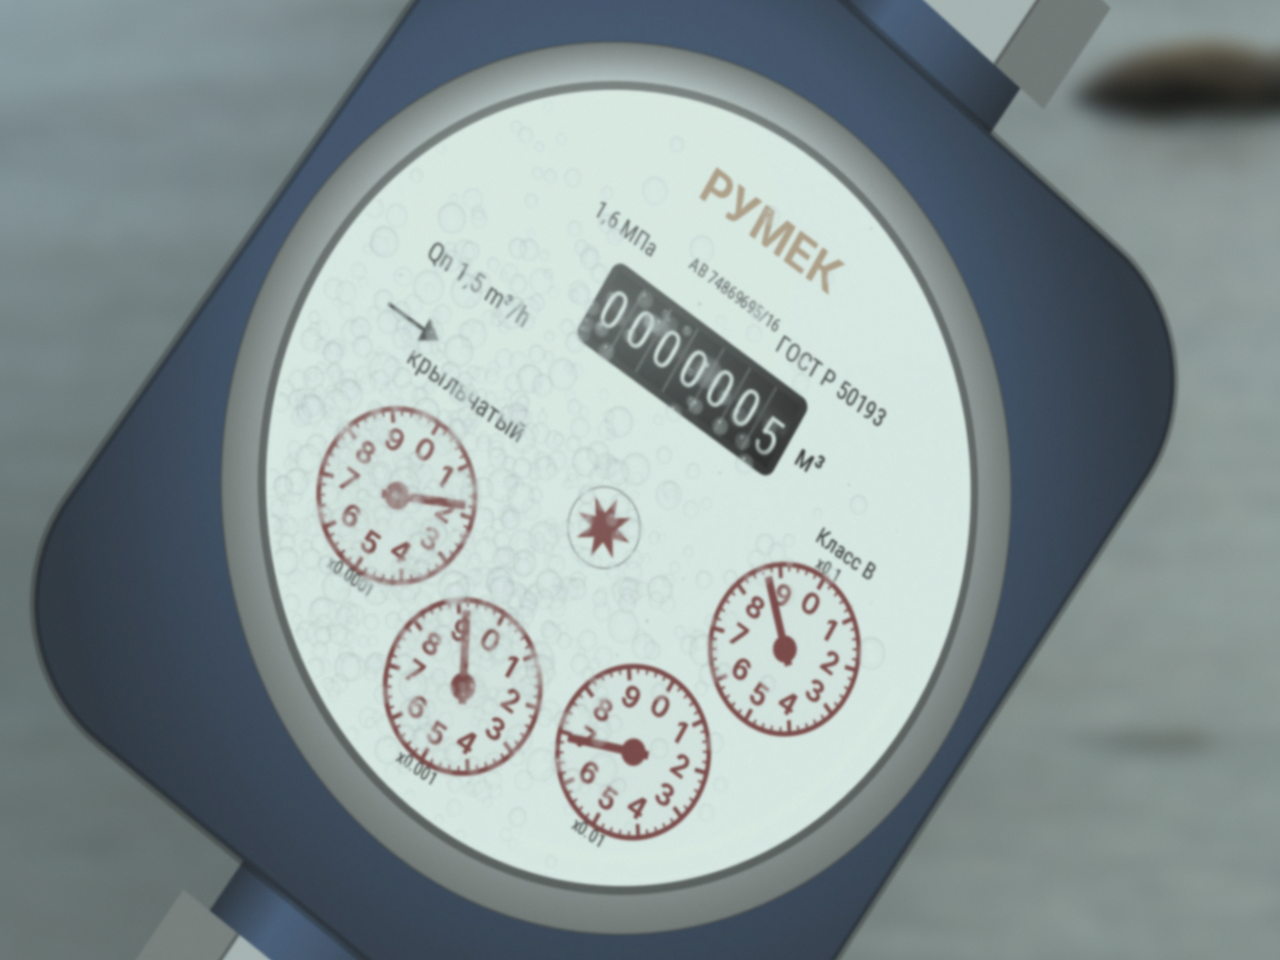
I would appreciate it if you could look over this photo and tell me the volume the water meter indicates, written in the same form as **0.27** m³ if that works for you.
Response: **4.8691** m³
